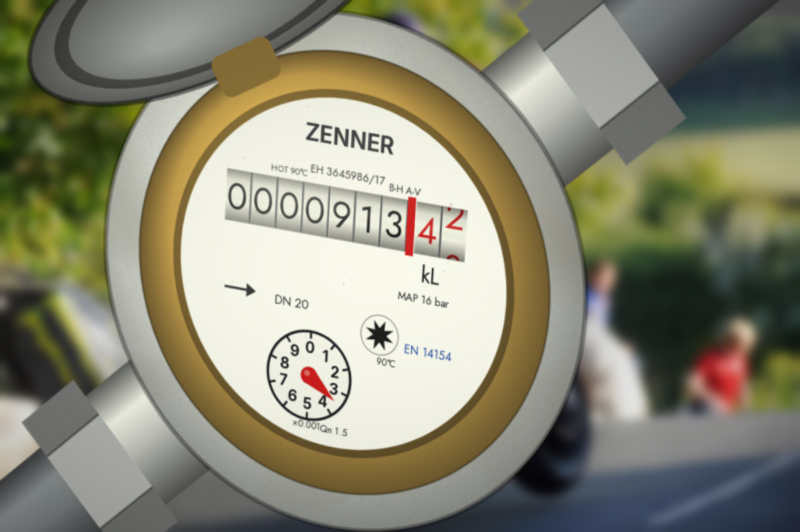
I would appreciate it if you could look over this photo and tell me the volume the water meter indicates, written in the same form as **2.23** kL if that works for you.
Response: **913.423** kL
